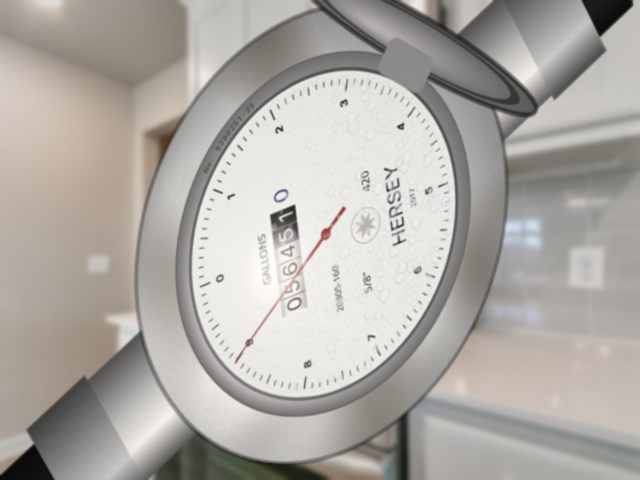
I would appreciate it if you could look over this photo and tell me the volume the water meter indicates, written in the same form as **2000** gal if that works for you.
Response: **564509.0** gal
